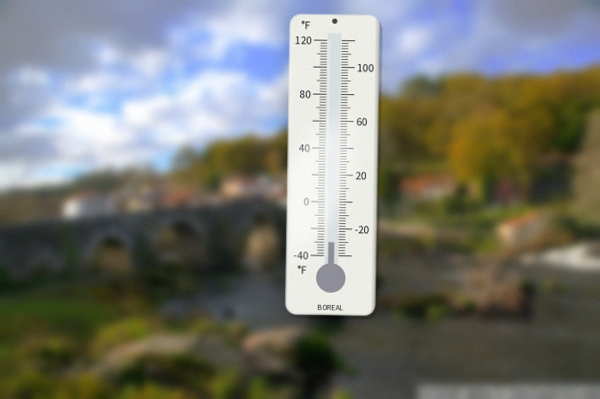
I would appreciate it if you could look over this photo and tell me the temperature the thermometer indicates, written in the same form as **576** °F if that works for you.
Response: **-30** °F
